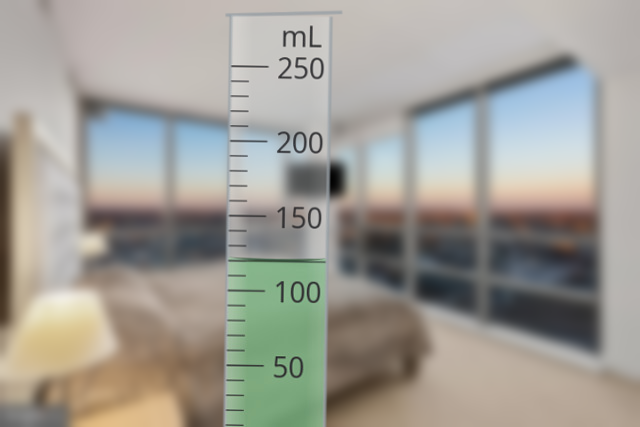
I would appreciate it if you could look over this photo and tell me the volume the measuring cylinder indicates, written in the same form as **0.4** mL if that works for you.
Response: **120** mL
